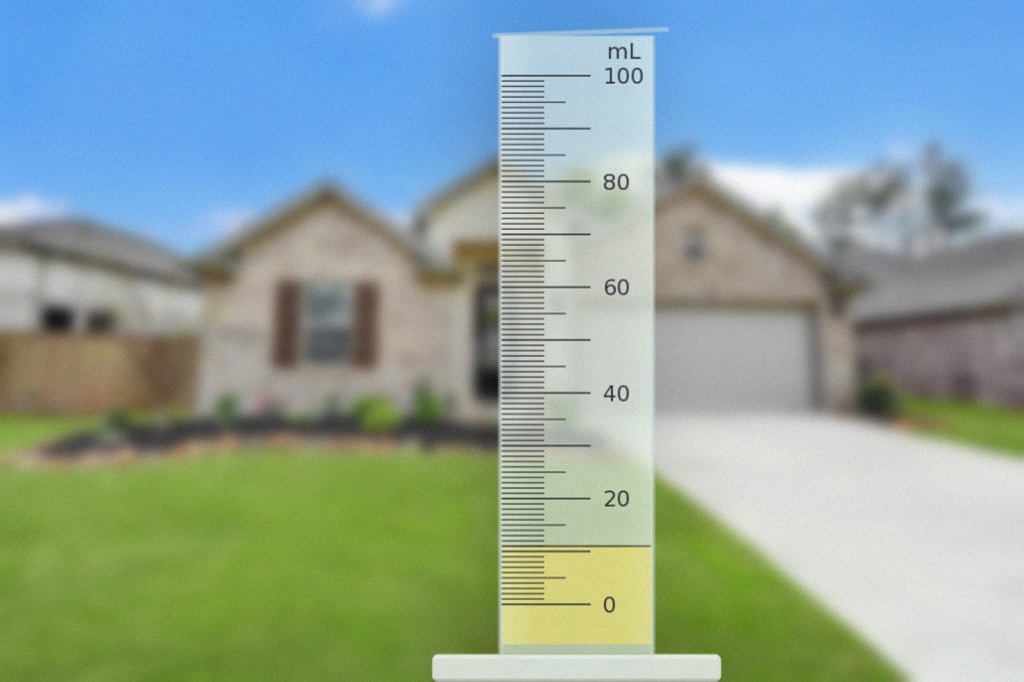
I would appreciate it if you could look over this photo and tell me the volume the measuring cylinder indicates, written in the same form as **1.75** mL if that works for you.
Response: **11** mL
